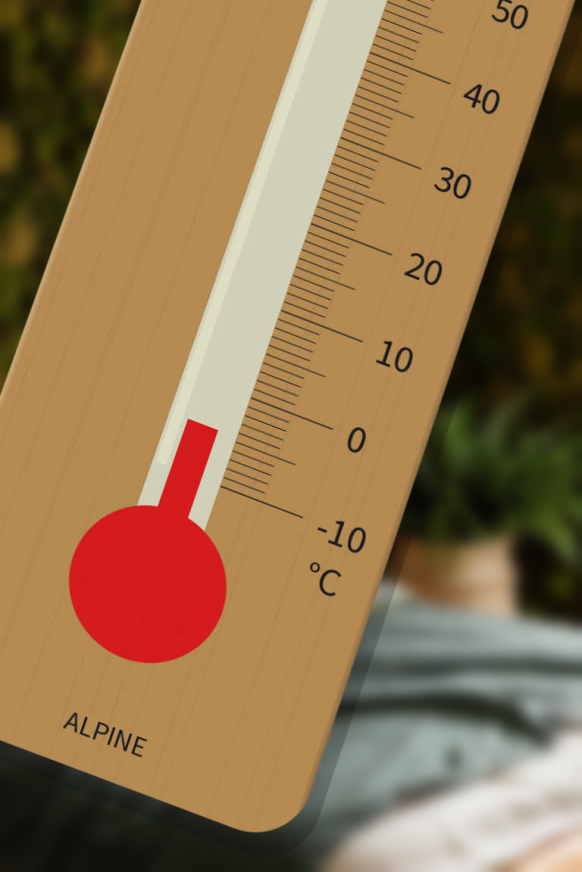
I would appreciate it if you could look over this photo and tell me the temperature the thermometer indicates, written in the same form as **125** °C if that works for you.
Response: **-4.5** °C
